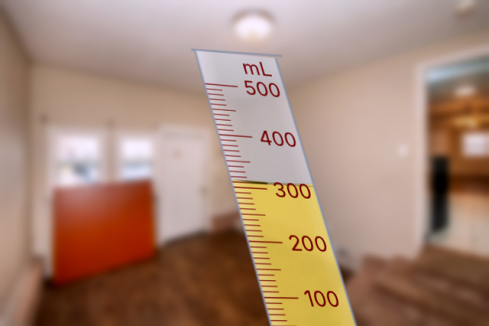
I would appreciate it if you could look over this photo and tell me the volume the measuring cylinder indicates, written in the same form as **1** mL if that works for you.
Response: **310** mL
